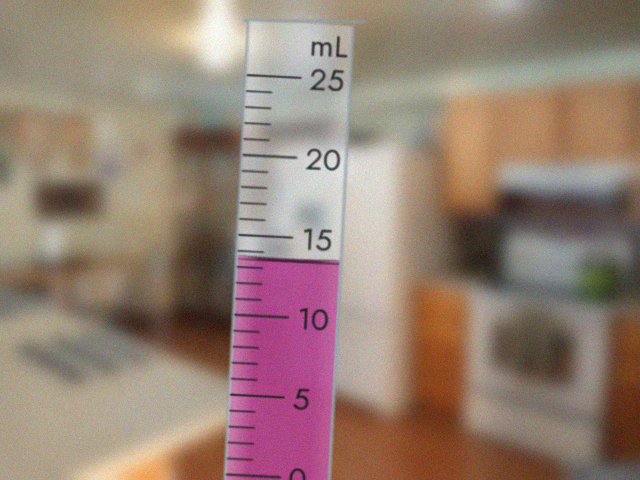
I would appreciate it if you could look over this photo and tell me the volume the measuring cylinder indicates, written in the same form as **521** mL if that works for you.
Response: **13.5** mL
